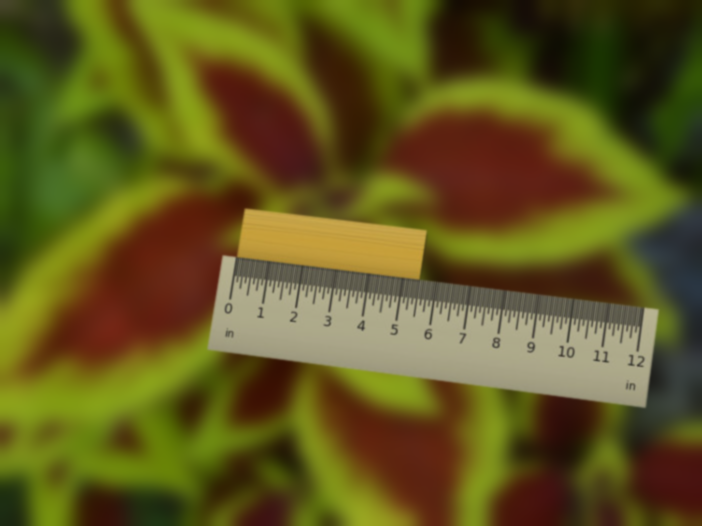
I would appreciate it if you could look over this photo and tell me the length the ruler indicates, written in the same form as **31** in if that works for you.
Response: **5.5** in
